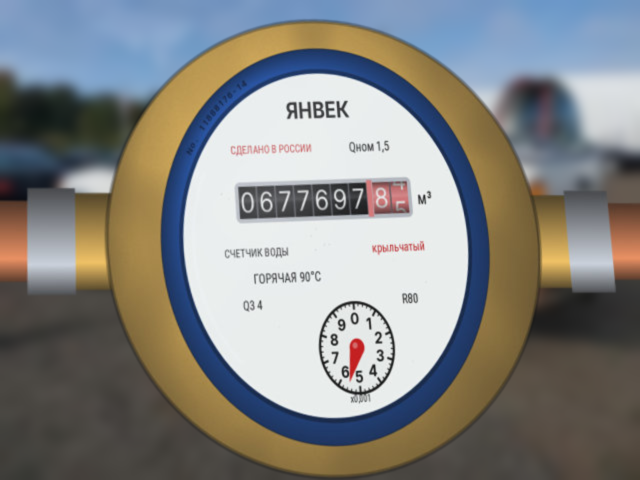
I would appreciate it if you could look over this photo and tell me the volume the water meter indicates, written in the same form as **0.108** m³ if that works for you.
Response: **677697.845** m³
